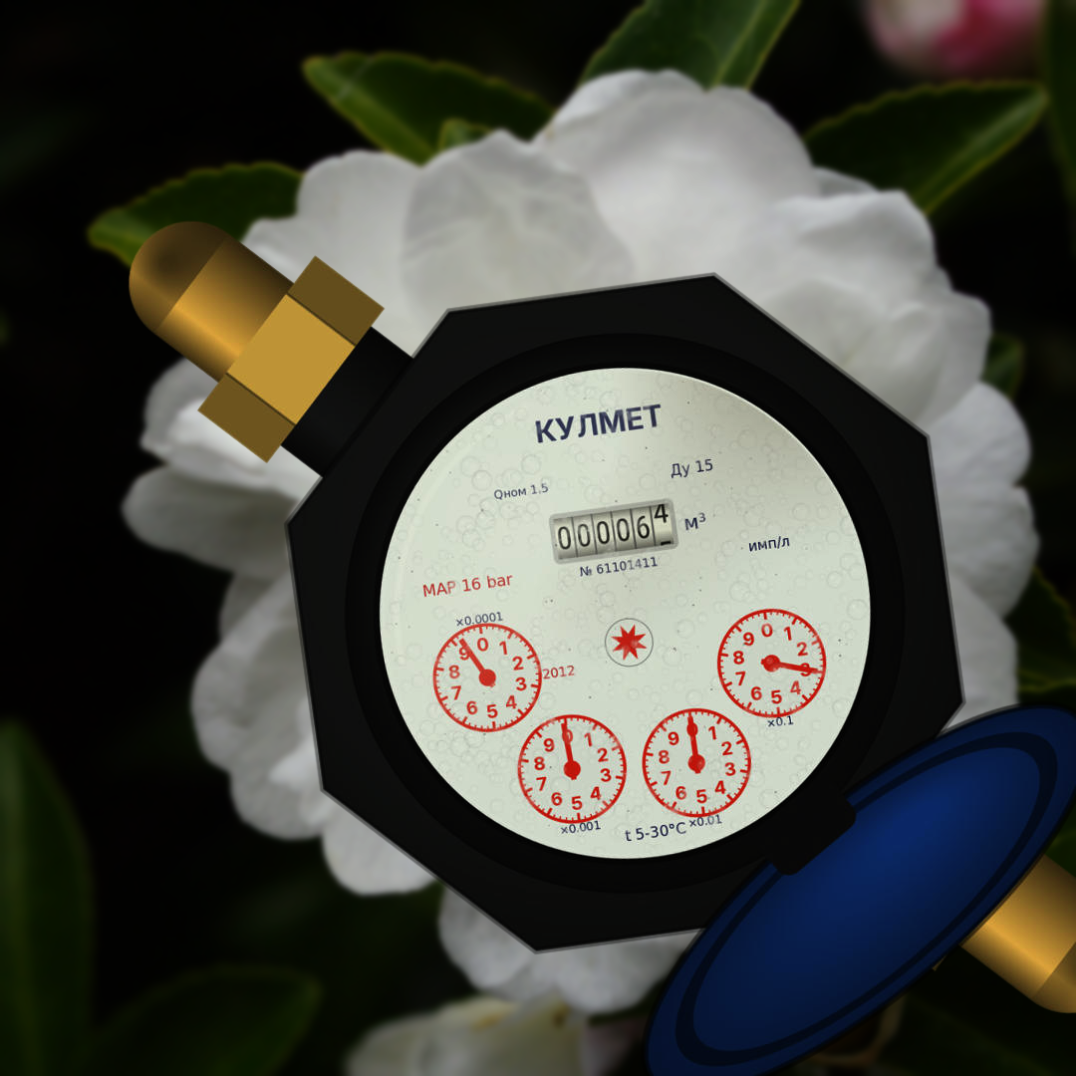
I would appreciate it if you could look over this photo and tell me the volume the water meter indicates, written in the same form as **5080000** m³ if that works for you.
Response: **64.2999** m³
